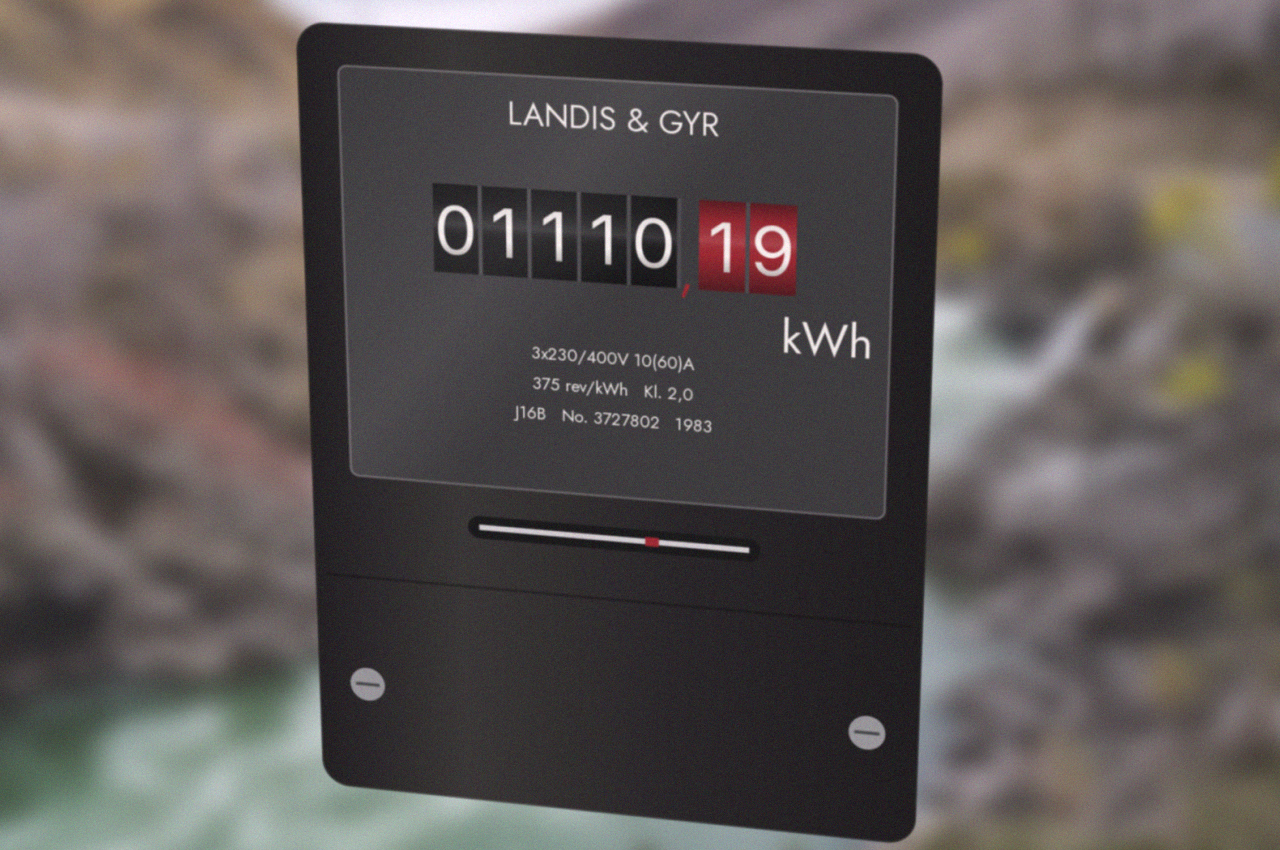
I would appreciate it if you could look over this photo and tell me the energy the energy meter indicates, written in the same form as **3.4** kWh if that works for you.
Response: **1110.19** kWh
